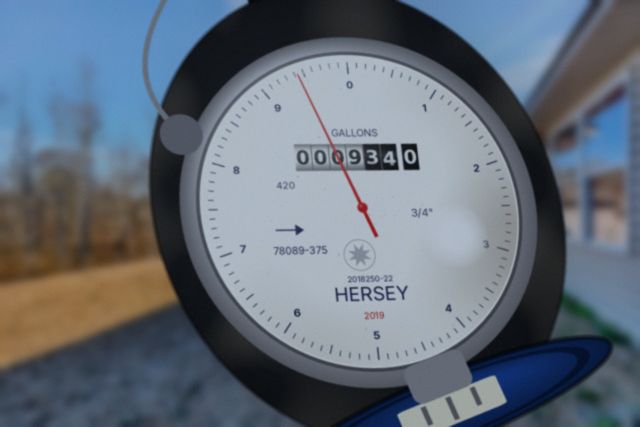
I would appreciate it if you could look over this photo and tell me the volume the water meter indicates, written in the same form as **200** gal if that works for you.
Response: **9339.4** gal
